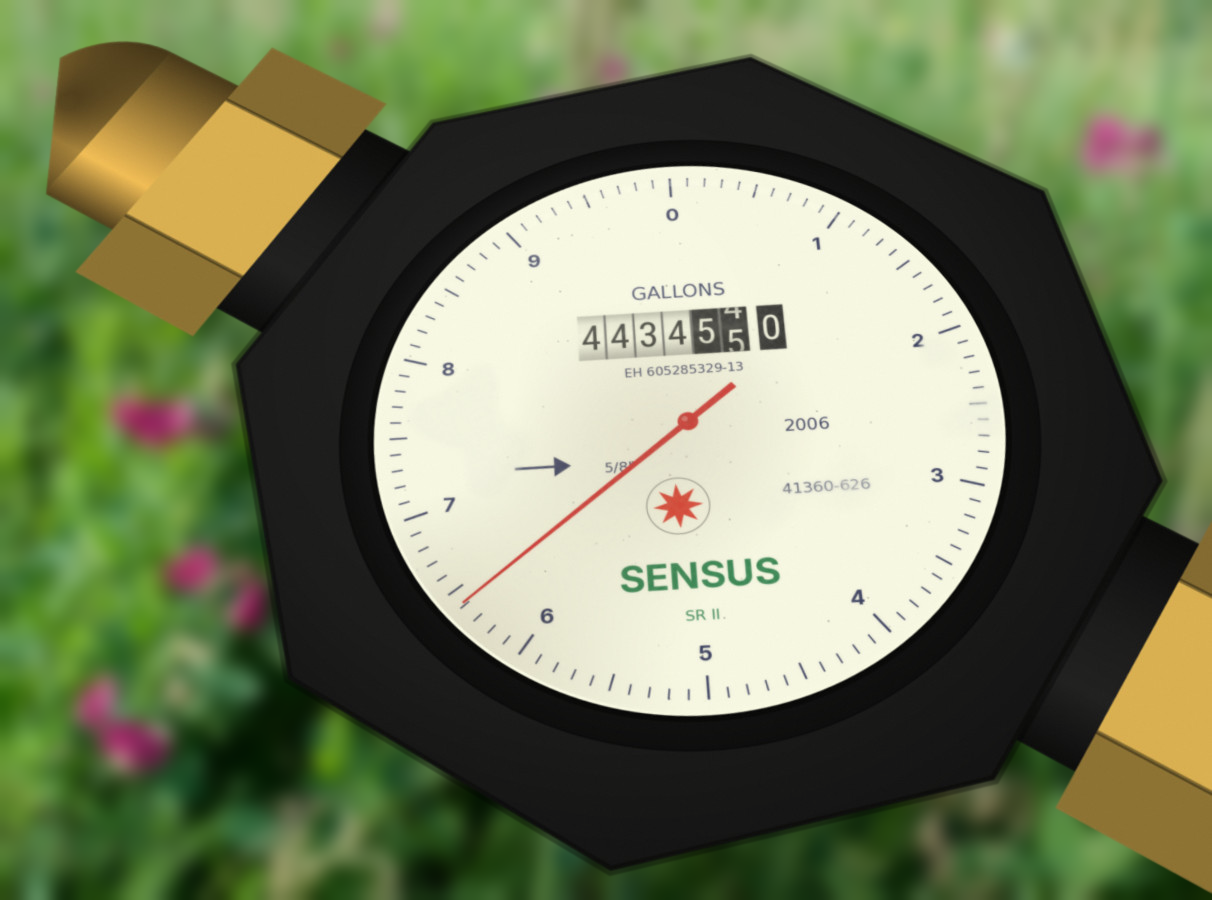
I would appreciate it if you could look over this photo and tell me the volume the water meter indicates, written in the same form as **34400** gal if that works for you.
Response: **4434546.4** gal
